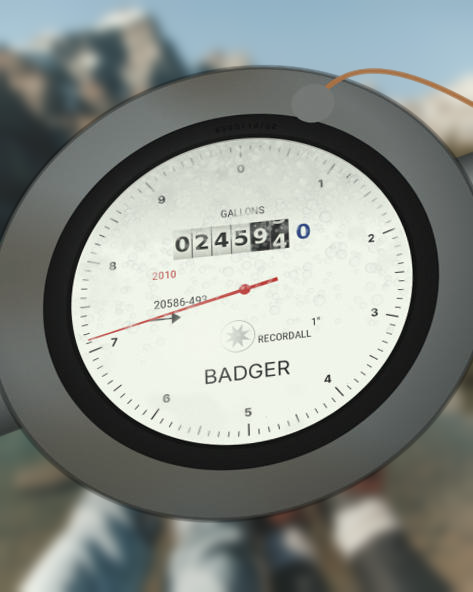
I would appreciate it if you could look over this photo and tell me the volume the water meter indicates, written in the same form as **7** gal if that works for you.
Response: **245937.1** gal
